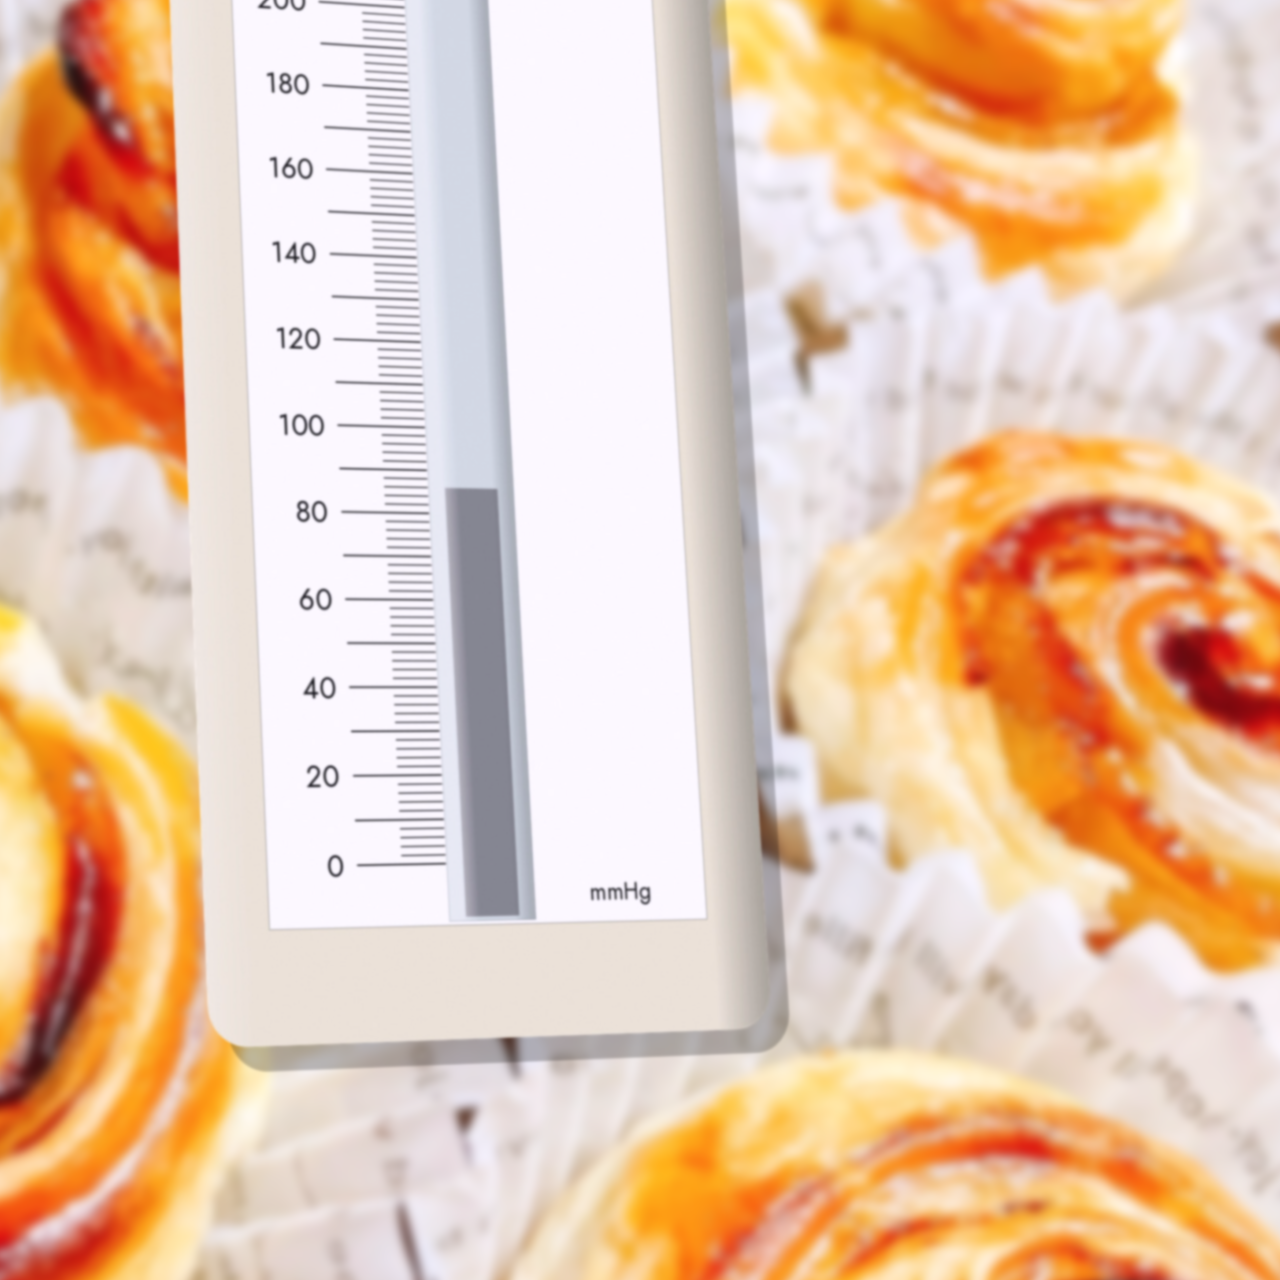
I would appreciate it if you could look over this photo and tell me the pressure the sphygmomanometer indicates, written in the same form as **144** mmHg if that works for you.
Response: **86** mmHg
